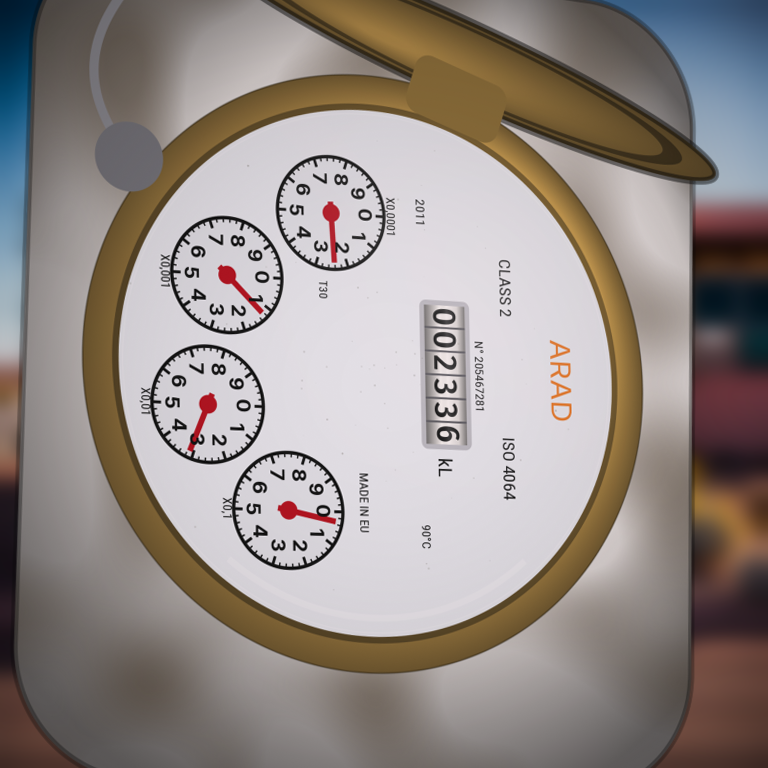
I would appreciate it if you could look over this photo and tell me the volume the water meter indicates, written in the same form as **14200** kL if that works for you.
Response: **2336.0312** kL
